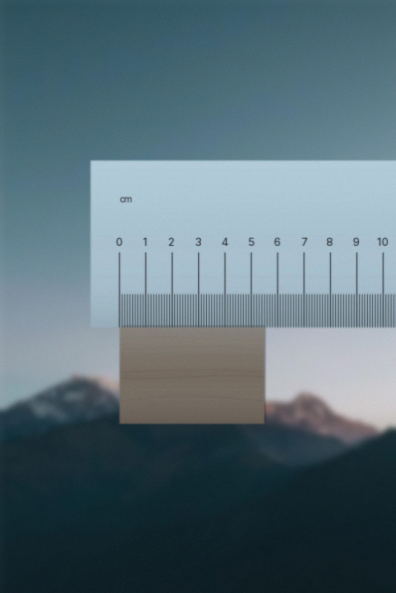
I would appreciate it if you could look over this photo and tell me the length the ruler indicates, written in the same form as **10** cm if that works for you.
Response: **5.5** cm
